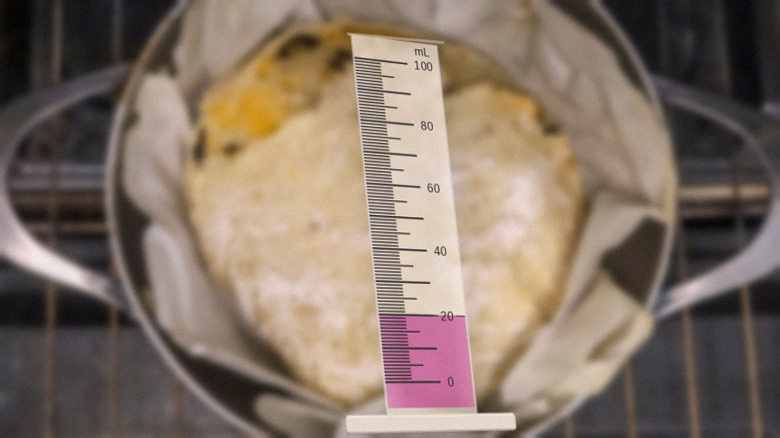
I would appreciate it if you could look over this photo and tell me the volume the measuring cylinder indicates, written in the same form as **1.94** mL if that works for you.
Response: **20** mL
